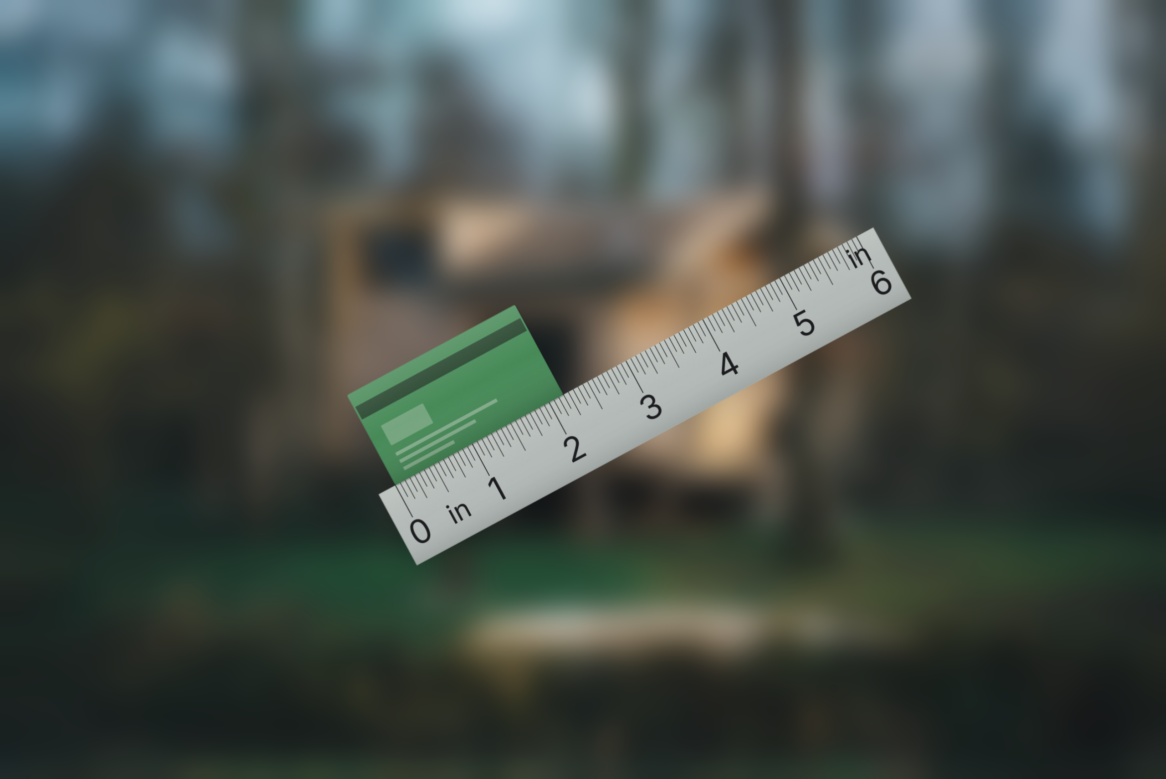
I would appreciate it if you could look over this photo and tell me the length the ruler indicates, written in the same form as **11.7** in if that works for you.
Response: **2.1875** in
